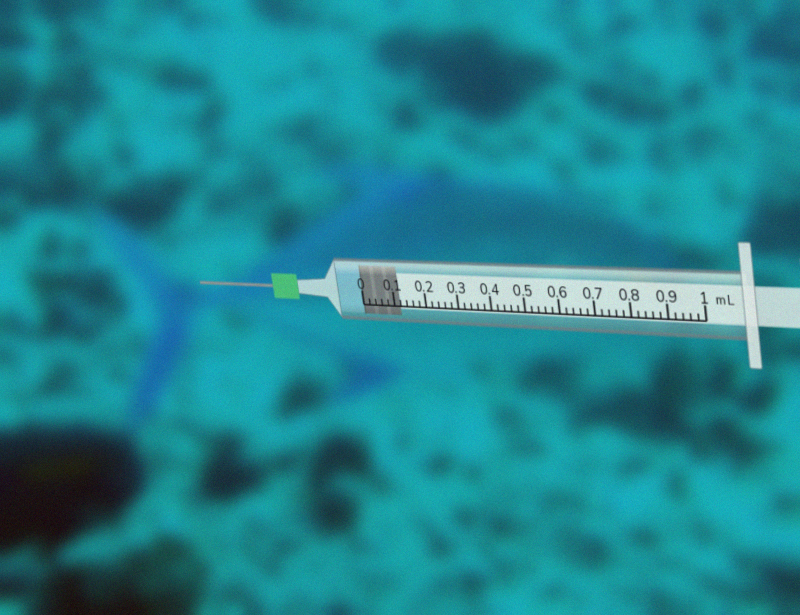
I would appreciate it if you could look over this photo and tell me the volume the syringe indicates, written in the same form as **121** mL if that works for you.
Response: **0** mL
